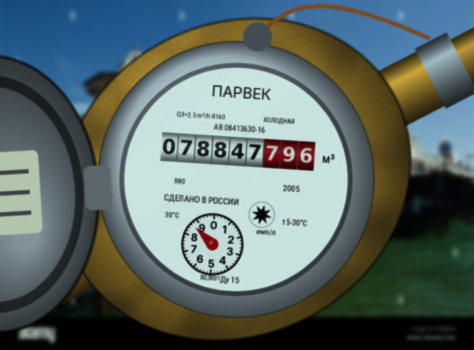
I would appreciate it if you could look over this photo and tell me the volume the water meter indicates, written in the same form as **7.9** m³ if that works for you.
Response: **78847.7968** m³
